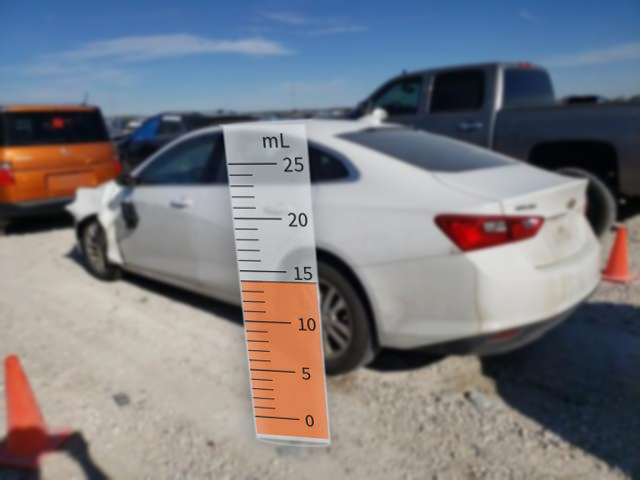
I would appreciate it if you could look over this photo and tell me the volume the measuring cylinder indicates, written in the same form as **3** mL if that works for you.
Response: **14** mL
